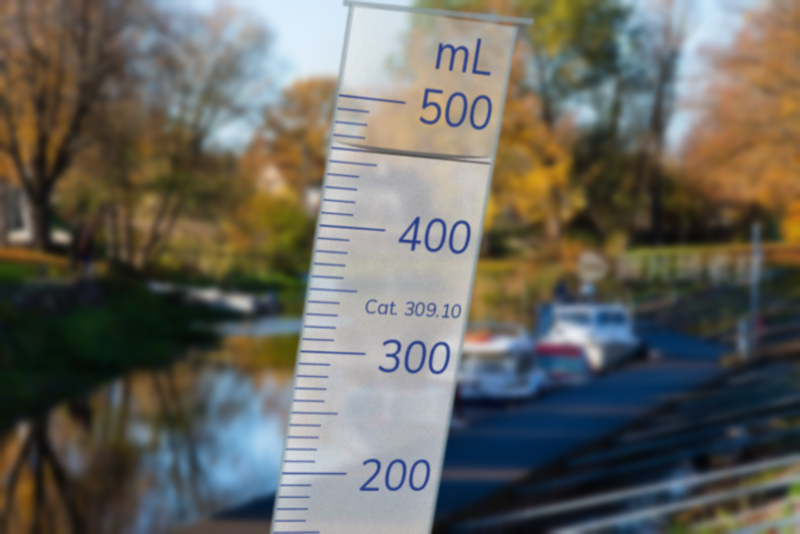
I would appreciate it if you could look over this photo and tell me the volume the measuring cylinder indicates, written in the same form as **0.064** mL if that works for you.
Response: **460** mL
